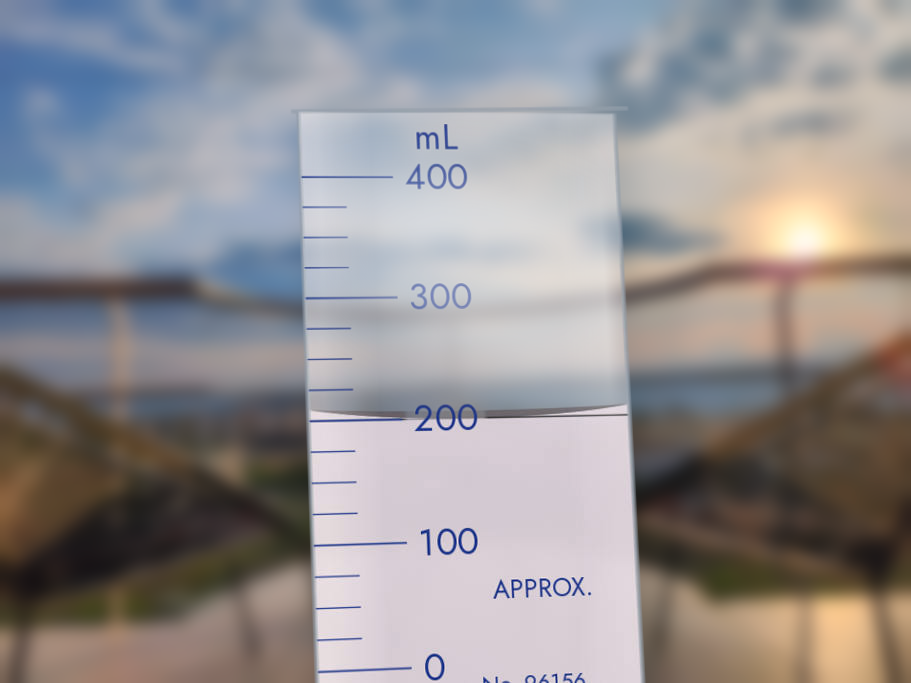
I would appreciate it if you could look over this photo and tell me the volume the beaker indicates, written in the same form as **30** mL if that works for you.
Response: **200** mL
